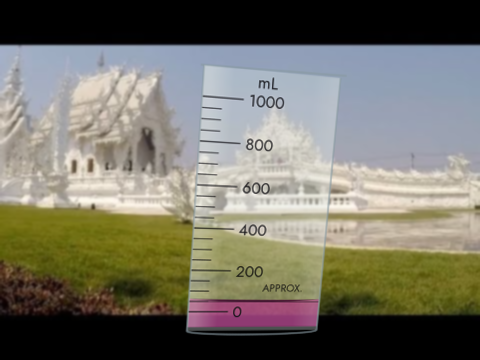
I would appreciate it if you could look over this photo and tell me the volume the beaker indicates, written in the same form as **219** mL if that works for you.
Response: **50** mL
